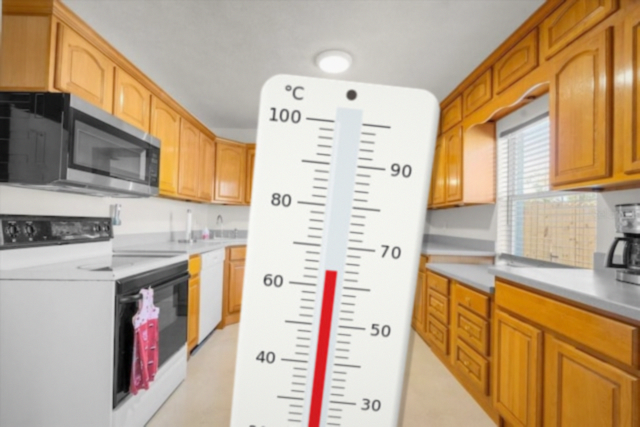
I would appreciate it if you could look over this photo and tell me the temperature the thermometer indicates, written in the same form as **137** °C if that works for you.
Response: **64** °C
